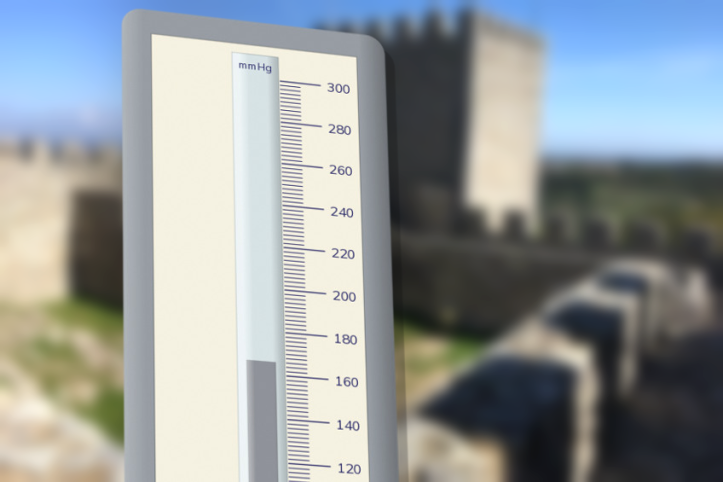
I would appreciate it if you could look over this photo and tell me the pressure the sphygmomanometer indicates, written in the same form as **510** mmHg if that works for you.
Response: **166** mmHg
